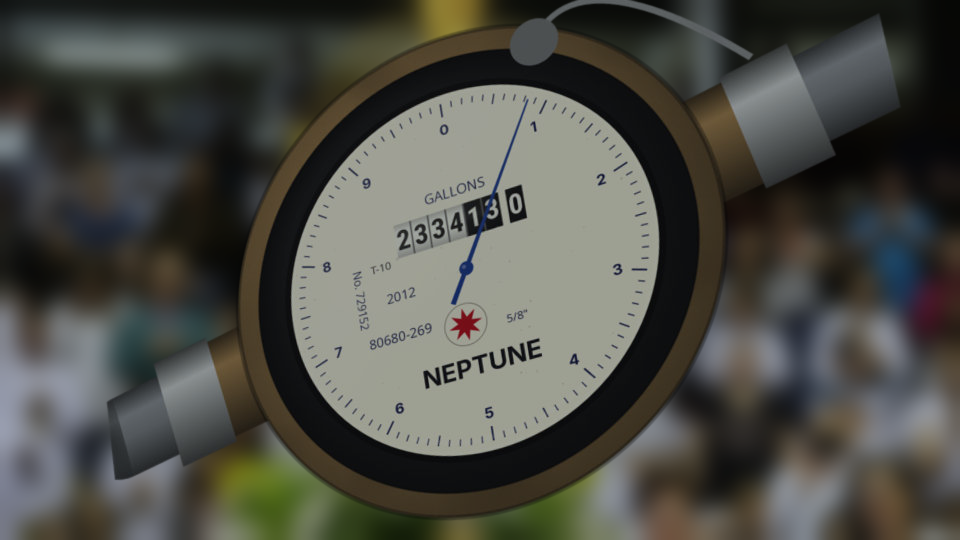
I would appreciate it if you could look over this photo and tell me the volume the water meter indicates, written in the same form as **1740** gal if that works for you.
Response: **2334130.8** gal
